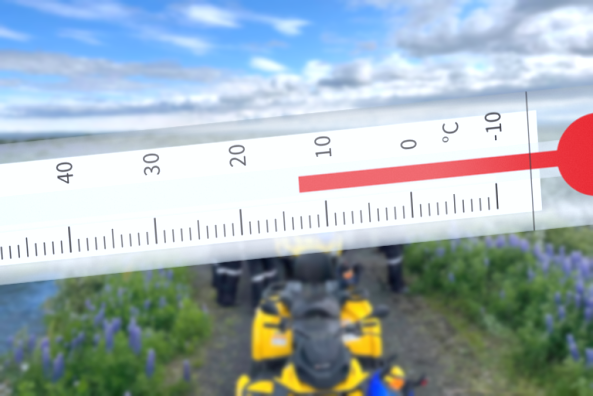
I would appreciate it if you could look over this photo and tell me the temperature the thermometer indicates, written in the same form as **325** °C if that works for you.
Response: **13** °C
